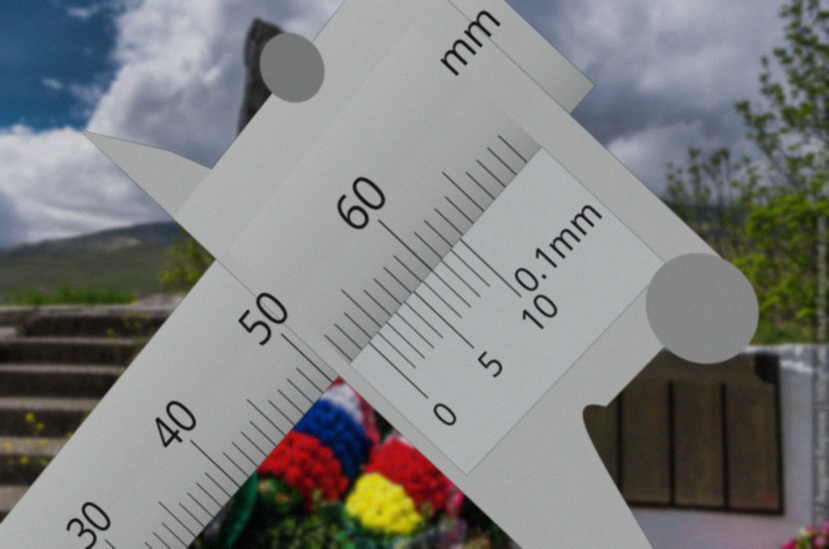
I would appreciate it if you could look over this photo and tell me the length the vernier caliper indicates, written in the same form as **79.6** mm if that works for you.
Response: **53.7** mm
